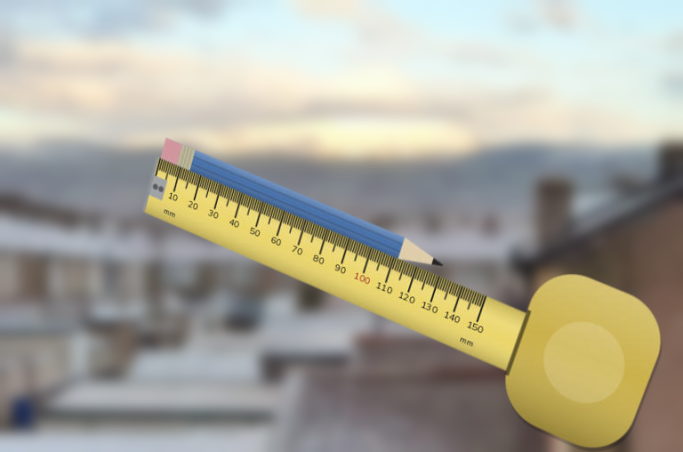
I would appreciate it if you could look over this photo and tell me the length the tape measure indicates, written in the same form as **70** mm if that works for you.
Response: **130** mm
